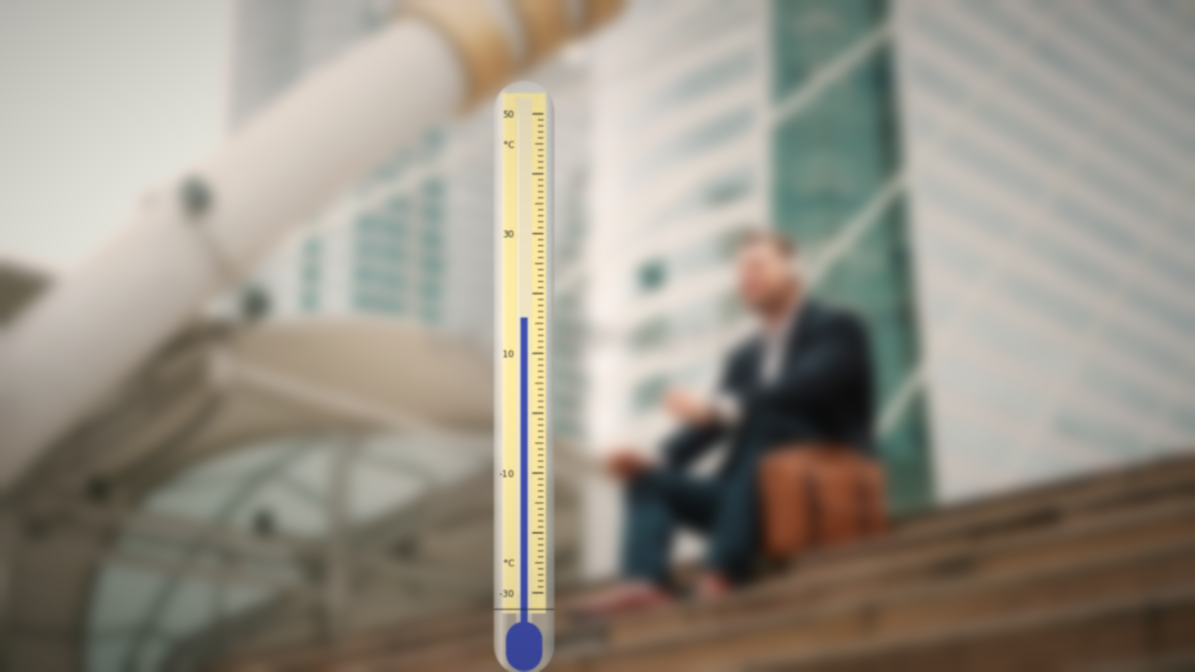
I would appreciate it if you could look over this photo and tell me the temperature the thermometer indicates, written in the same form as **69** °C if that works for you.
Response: **16** °C
